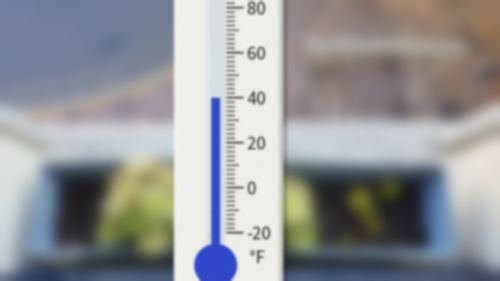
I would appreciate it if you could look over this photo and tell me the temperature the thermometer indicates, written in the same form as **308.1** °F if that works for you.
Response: **40** °F
